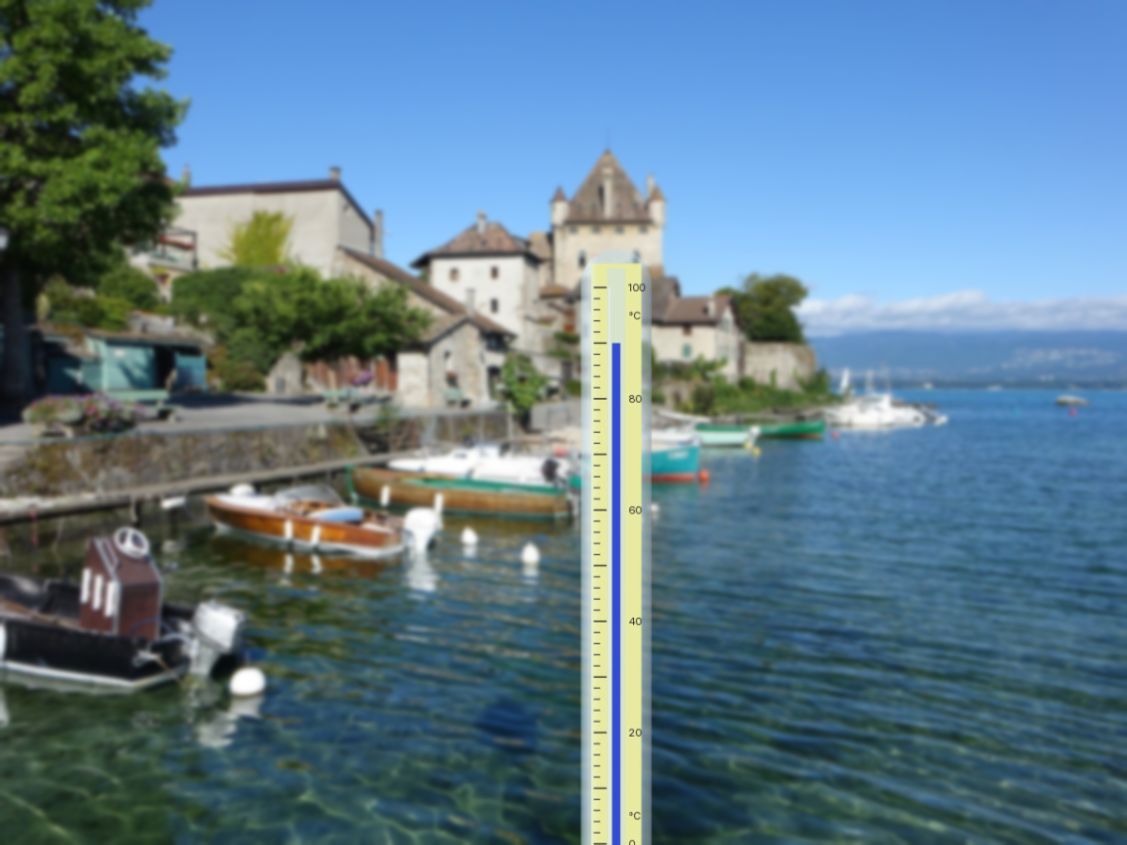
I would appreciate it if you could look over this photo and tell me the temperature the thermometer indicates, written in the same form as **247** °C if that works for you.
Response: **90** °C
